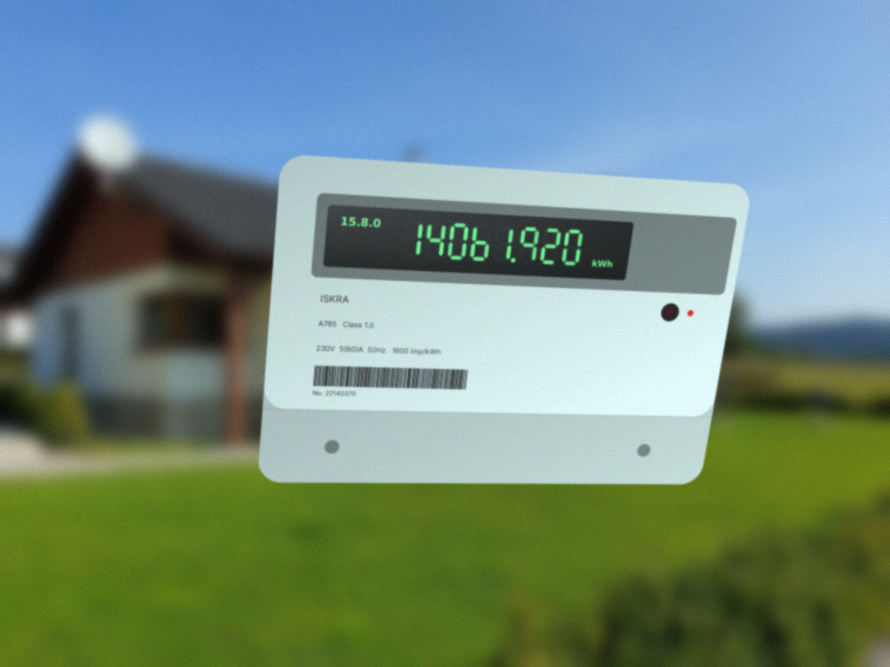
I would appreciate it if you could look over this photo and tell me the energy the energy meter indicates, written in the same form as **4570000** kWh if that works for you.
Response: **14061.920** kWh
